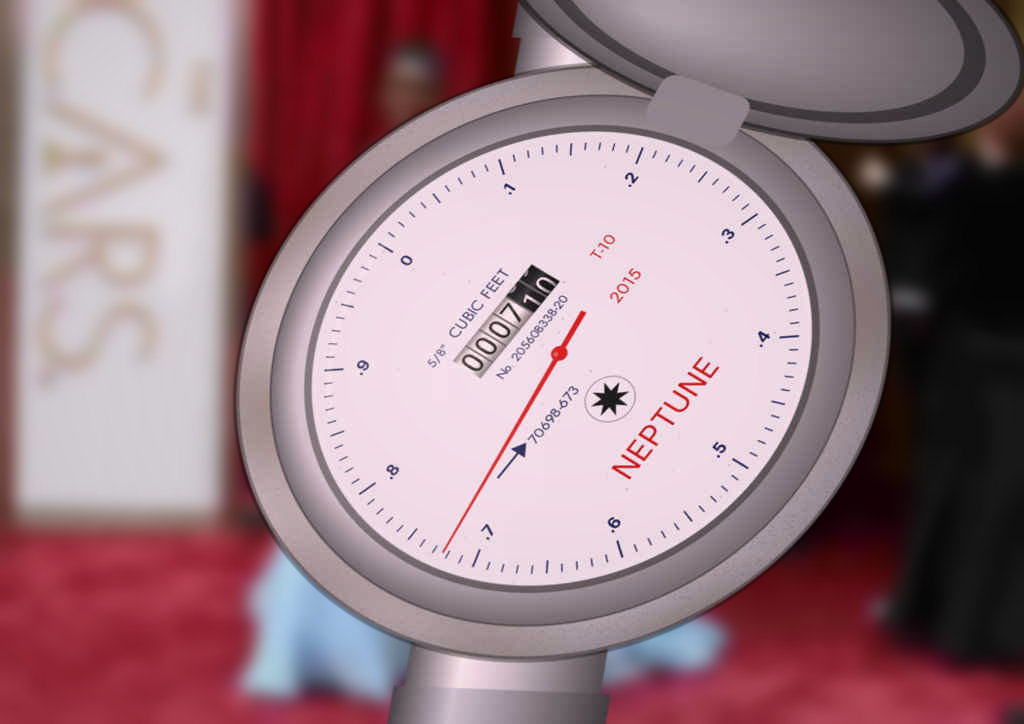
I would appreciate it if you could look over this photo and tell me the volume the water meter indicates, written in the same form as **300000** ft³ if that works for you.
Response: **709.72** ft³
